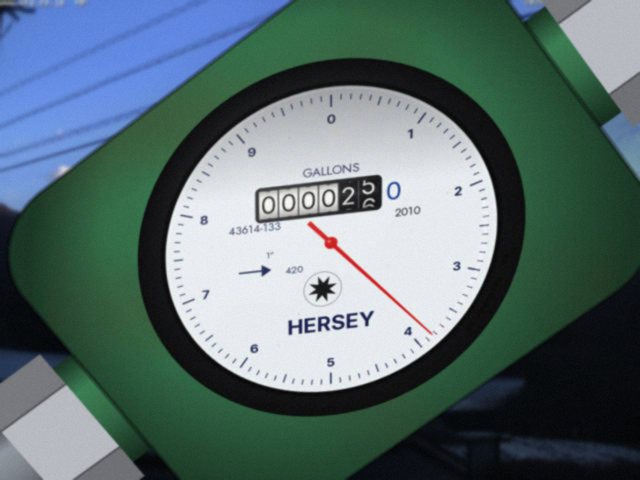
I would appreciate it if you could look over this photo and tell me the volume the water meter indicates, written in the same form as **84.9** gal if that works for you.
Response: **253.8** gal
